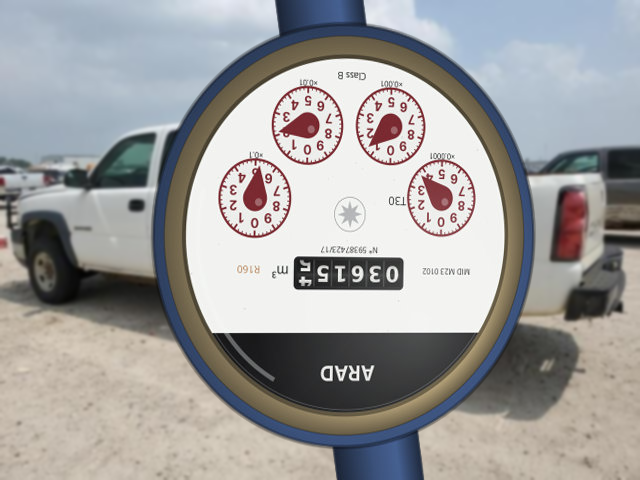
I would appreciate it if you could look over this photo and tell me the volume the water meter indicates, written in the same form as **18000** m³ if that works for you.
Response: **36154.5213** m³
